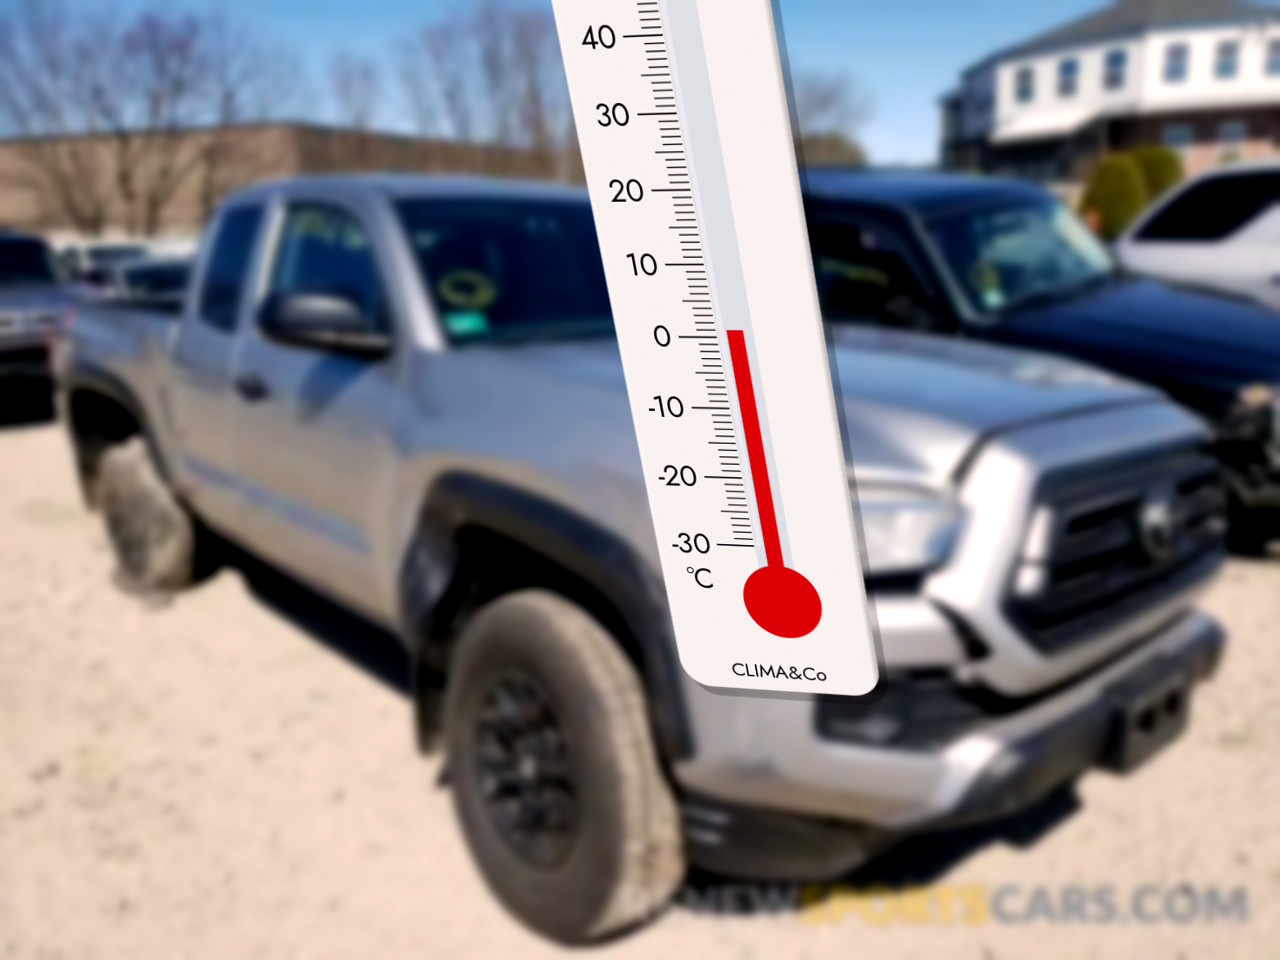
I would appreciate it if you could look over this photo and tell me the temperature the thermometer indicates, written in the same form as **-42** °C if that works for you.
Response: **1** °C
